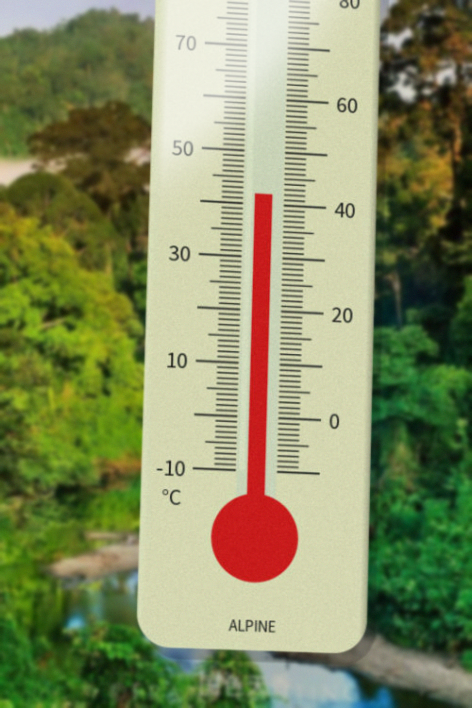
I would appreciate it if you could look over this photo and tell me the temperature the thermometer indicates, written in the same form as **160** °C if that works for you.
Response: **42** °C
